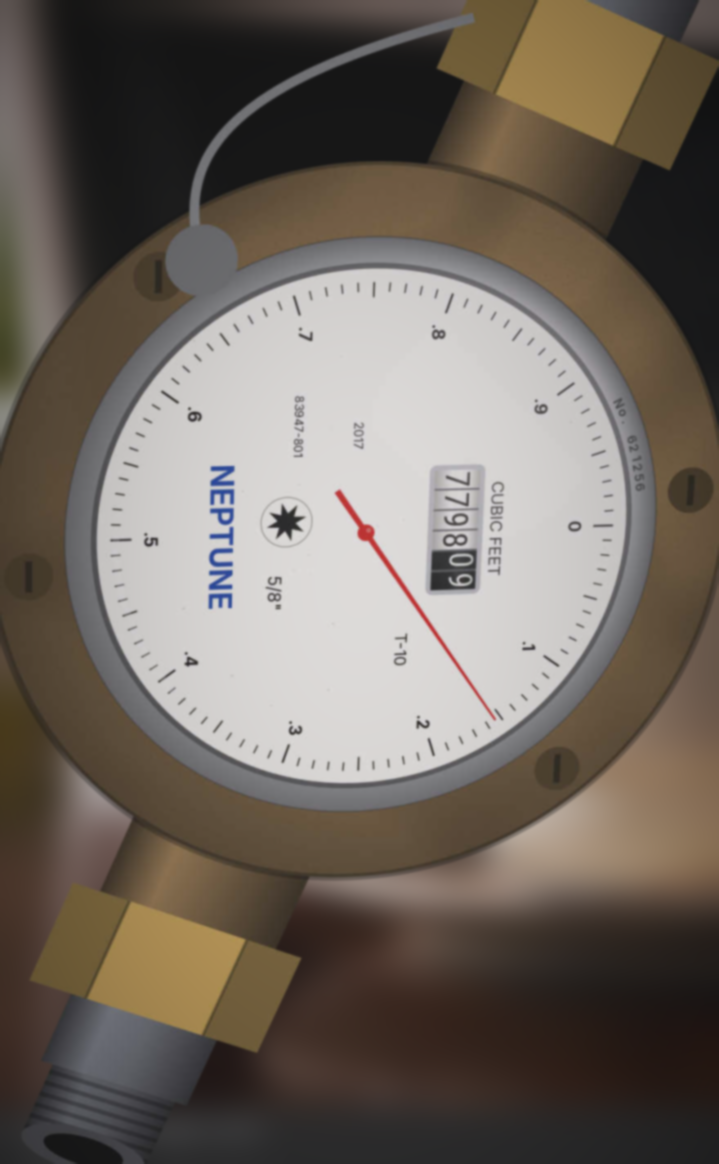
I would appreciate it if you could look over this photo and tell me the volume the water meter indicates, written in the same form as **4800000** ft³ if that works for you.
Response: **779809.15** ft³
